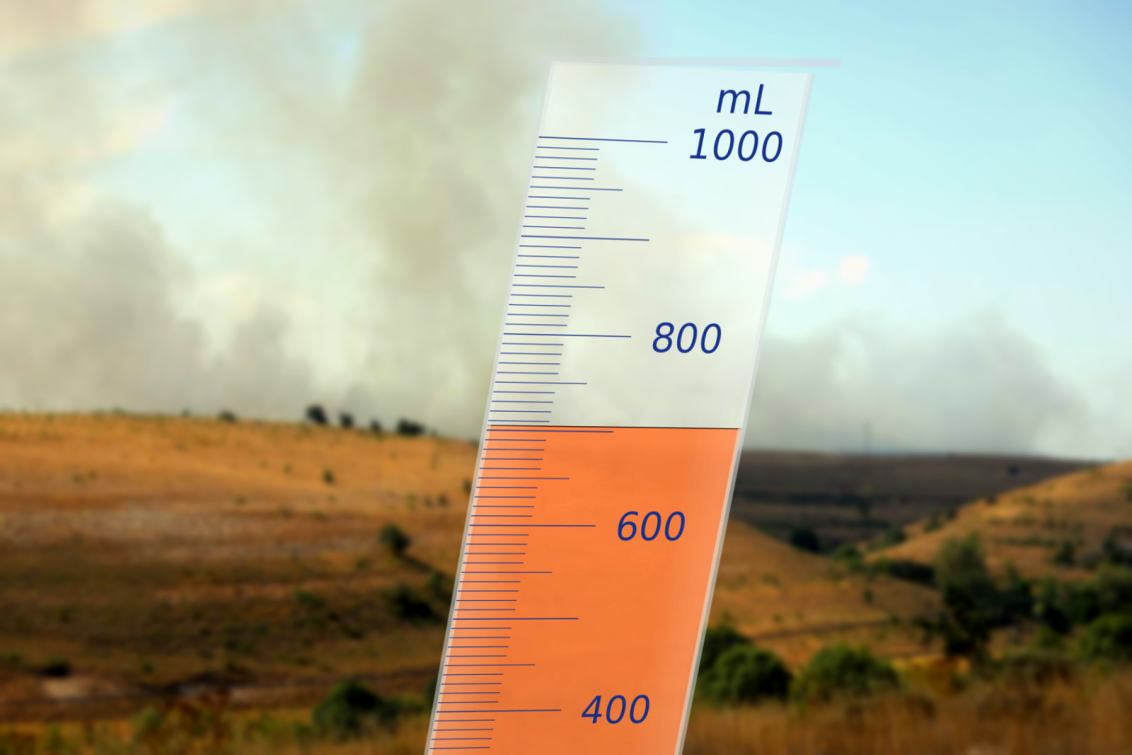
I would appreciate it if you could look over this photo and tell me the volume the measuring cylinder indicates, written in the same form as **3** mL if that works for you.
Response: **705** mL
